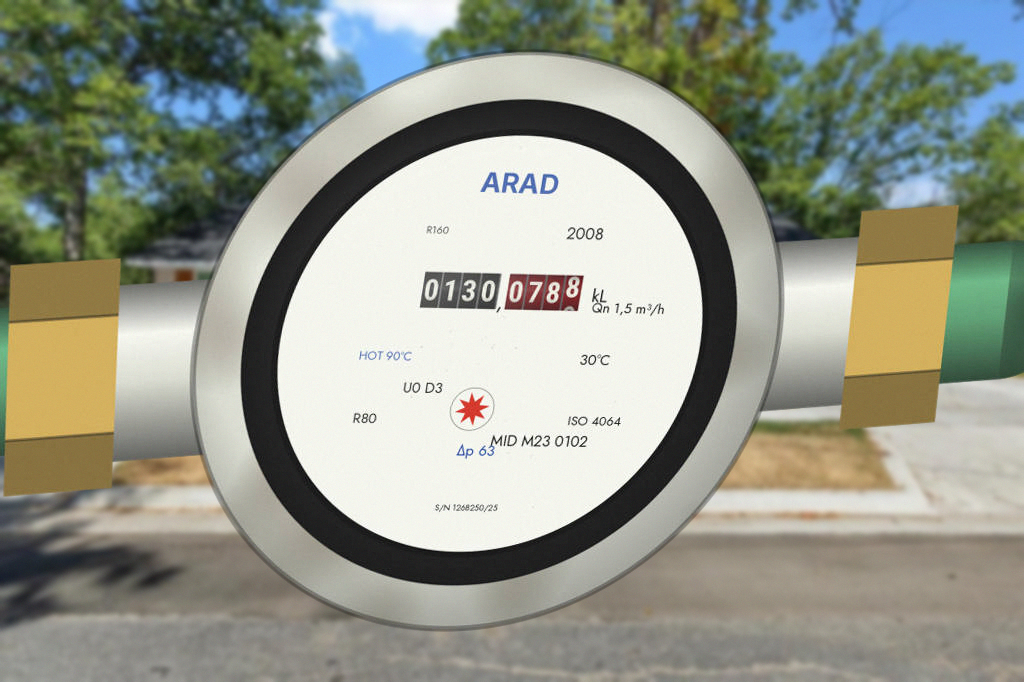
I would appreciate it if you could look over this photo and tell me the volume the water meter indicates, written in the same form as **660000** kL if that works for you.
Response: **130.0788** kL
